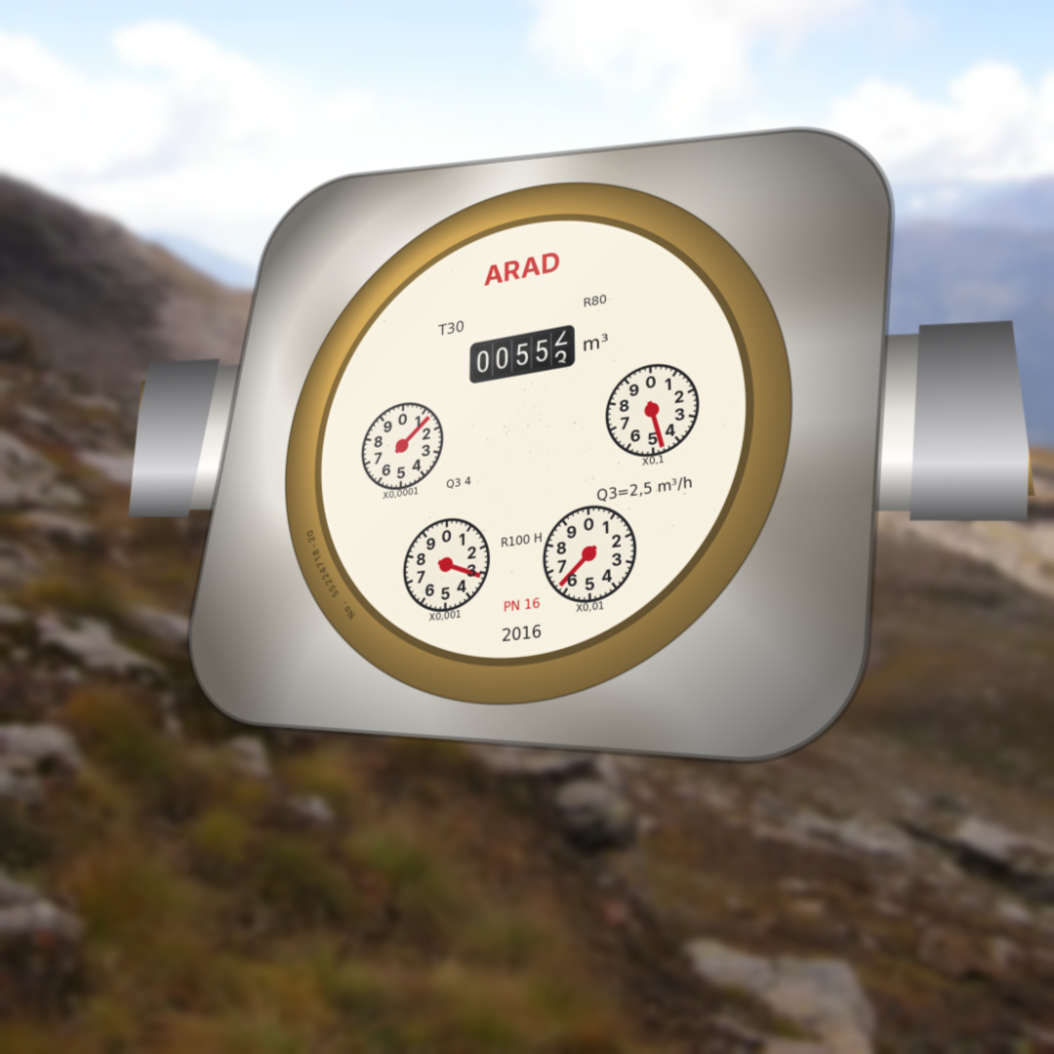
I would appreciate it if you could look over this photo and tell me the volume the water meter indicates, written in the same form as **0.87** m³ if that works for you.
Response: **552.4631** m³
